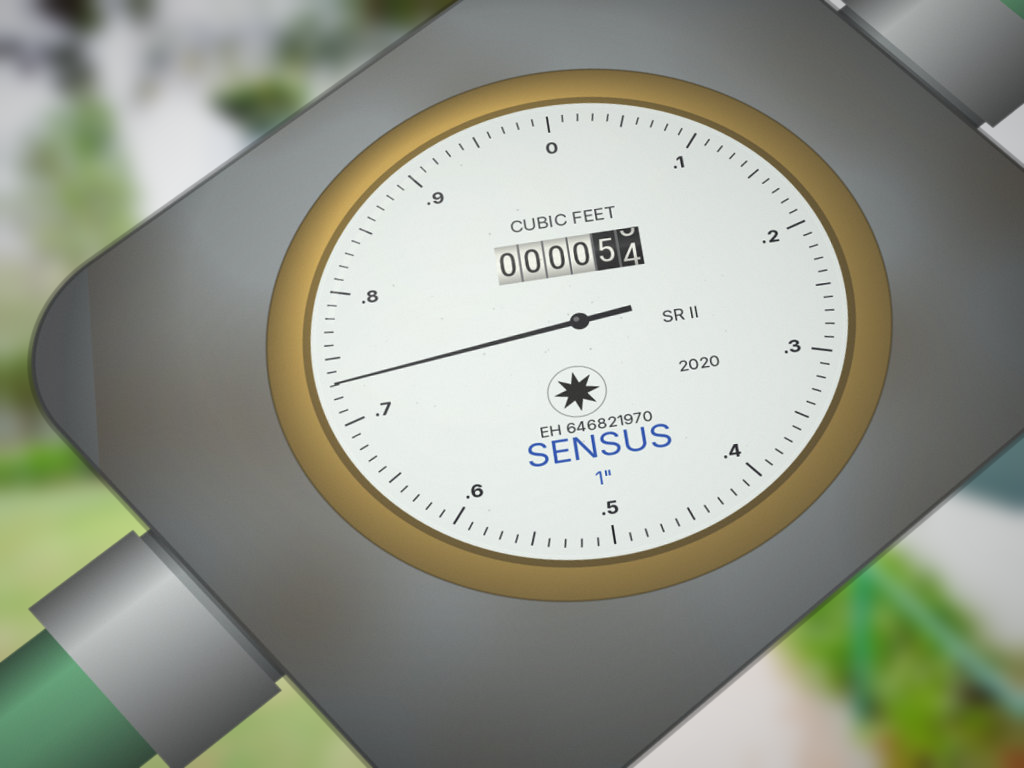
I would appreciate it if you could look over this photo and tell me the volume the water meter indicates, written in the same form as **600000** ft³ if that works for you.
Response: **53.73** ft³
